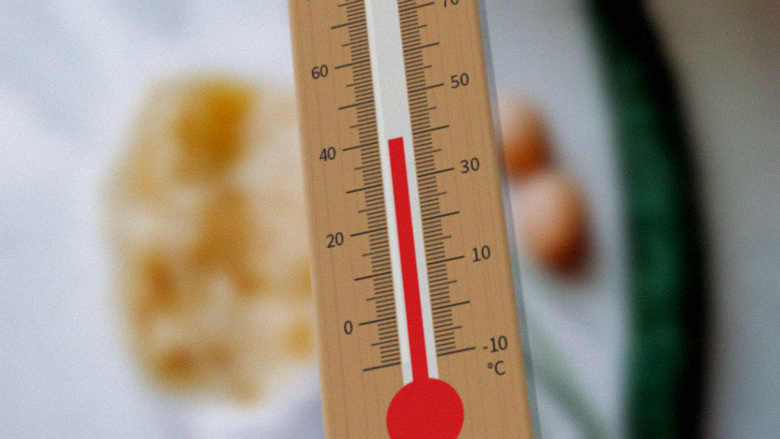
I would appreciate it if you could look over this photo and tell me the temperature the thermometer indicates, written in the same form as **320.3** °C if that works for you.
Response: **40** °C
